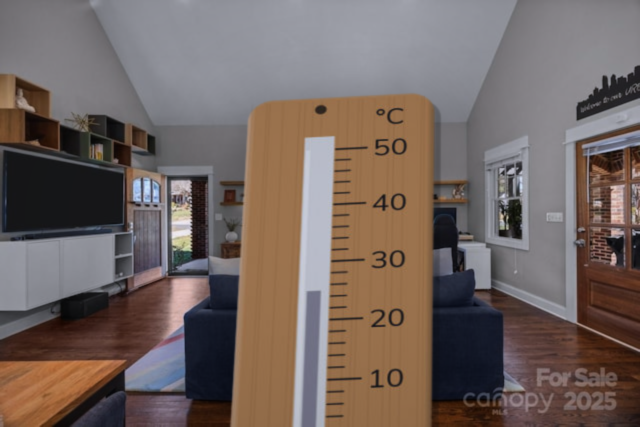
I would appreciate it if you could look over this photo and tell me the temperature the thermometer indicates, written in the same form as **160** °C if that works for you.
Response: **25** °C
